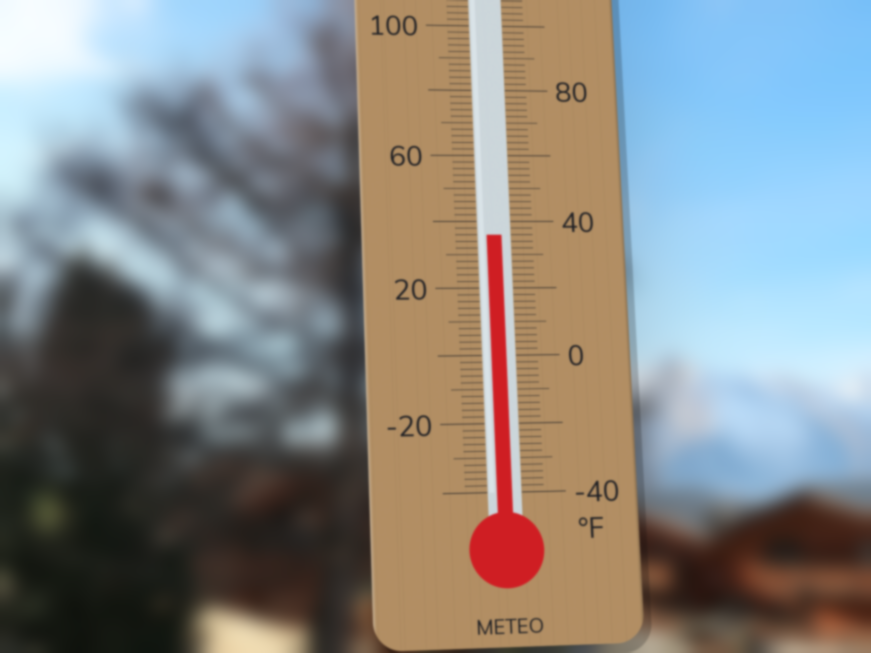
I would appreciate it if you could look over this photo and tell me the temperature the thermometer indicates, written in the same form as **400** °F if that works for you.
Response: **36** °F
